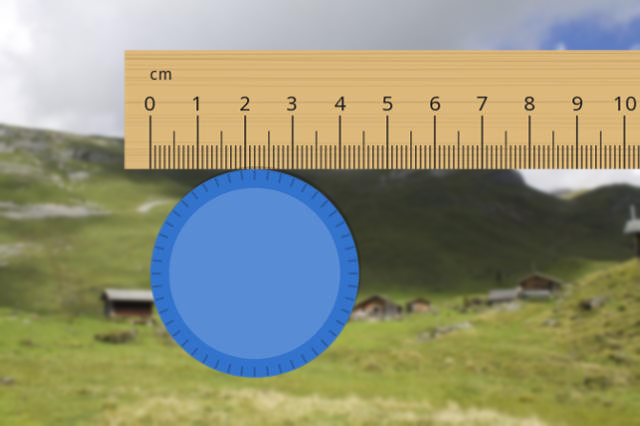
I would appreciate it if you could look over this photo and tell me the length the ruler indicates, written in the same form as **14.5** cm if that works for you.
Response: **4.4** cm
